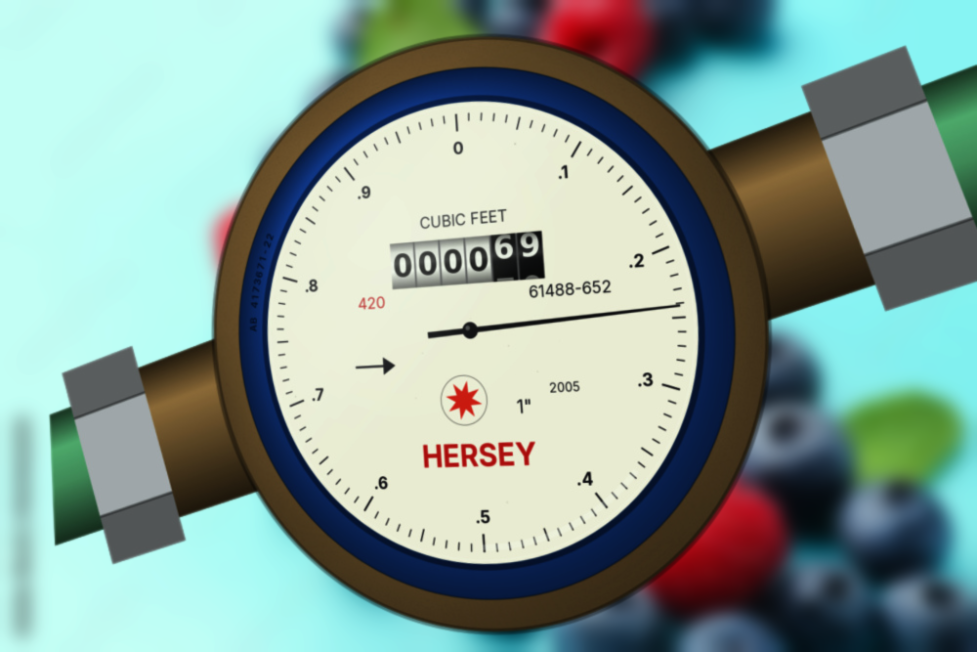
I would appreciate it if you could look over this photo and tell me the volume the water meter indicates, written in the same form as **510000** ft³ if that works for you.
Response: **69.24** ft³
